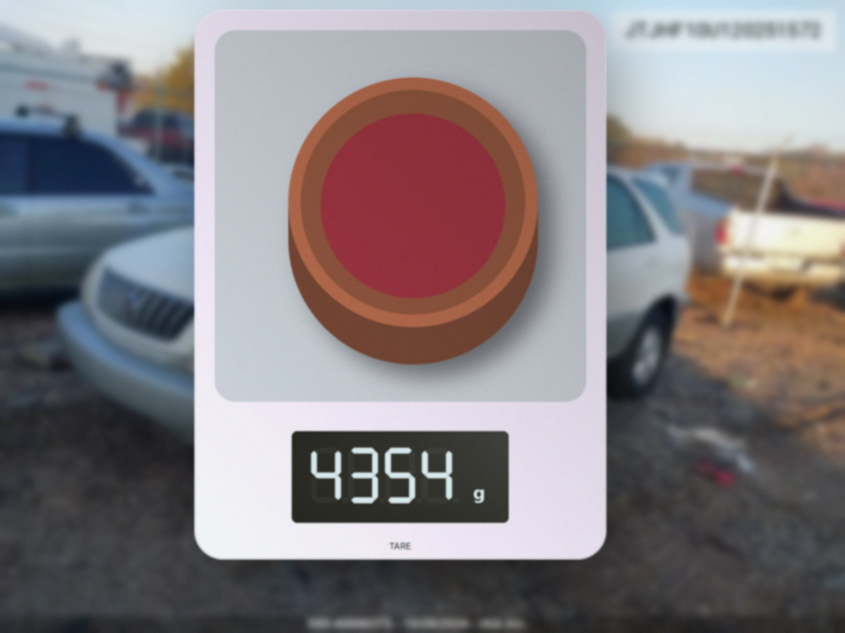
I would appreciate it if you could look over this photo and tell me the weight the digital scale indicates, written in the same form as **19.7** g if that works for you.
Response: **4354** g
